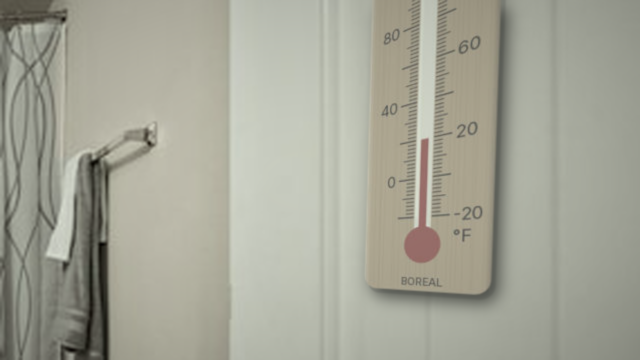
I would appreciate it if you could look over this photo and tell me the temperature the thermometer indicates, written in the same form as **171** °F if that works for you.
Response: **20** °F
